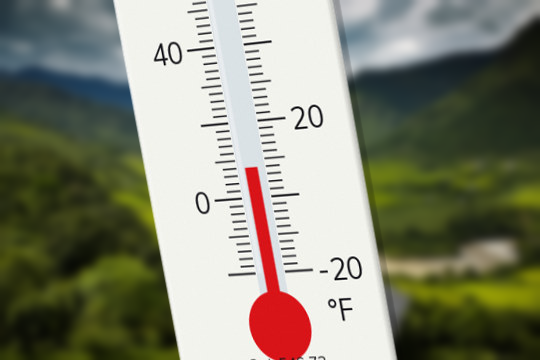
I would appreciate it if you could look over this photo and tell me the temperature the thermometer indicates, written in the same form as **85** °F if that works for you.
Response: **8** °F
